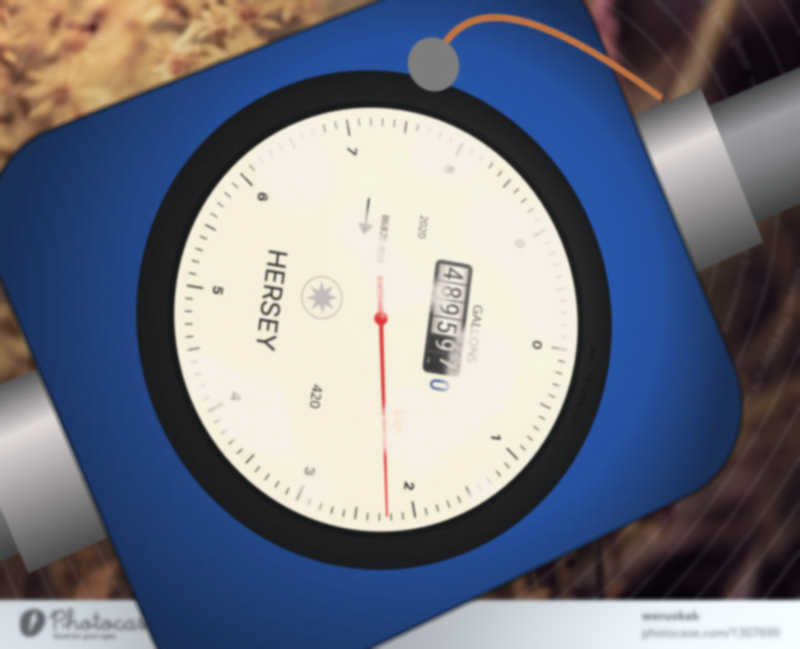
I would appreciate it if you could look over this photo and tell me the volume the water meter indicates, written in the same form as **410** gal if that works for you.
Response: **4895972.2** gal
